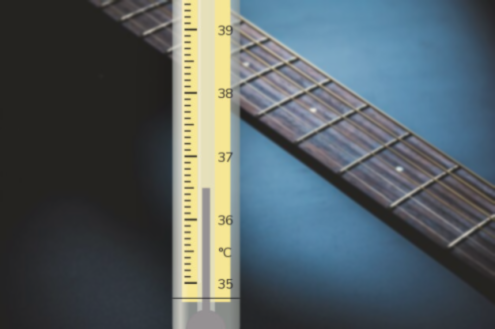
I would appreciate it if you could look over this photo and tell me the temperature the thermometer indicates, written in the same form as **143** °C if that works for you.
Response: **36.5** °C
